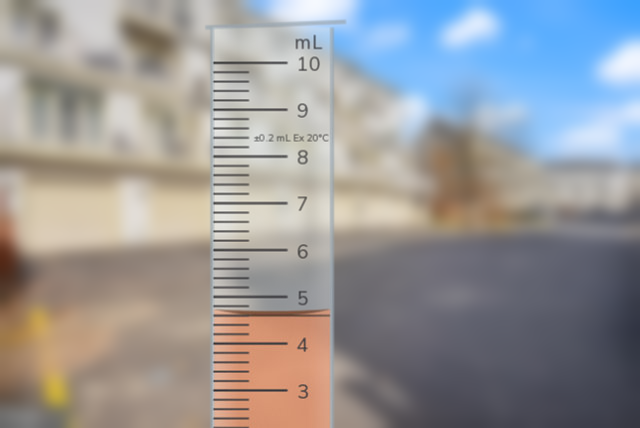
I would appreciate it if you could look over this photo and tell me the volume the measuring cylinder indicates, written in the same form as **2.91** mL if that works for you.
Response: **4.6** mL
